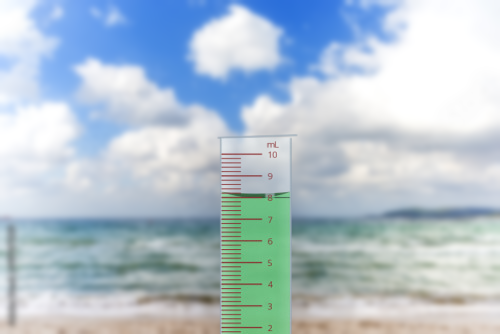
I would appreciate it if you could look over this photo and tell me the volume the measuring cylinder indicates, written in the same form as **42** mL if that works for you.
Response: **8** mL
